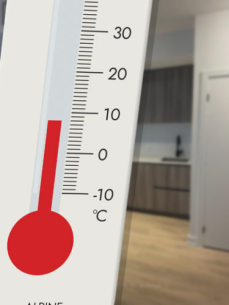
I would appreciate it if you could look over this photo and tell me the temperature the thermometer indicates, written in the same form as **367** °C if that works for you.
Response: **8** °C
